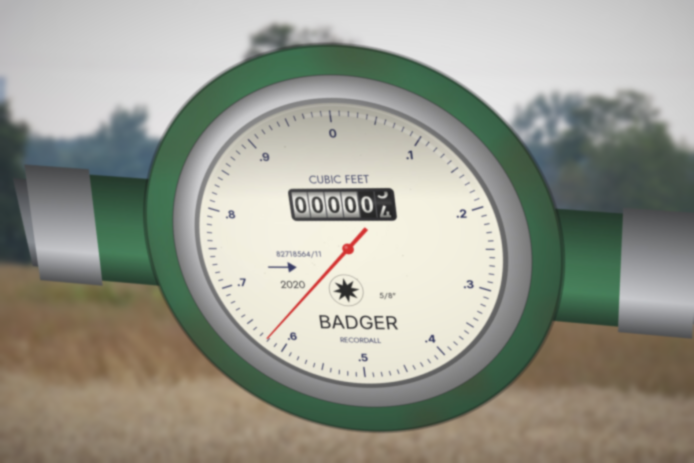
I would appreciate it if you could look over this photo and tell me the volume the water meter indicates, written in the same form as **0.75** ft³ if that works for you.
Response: **3.62** ft³
